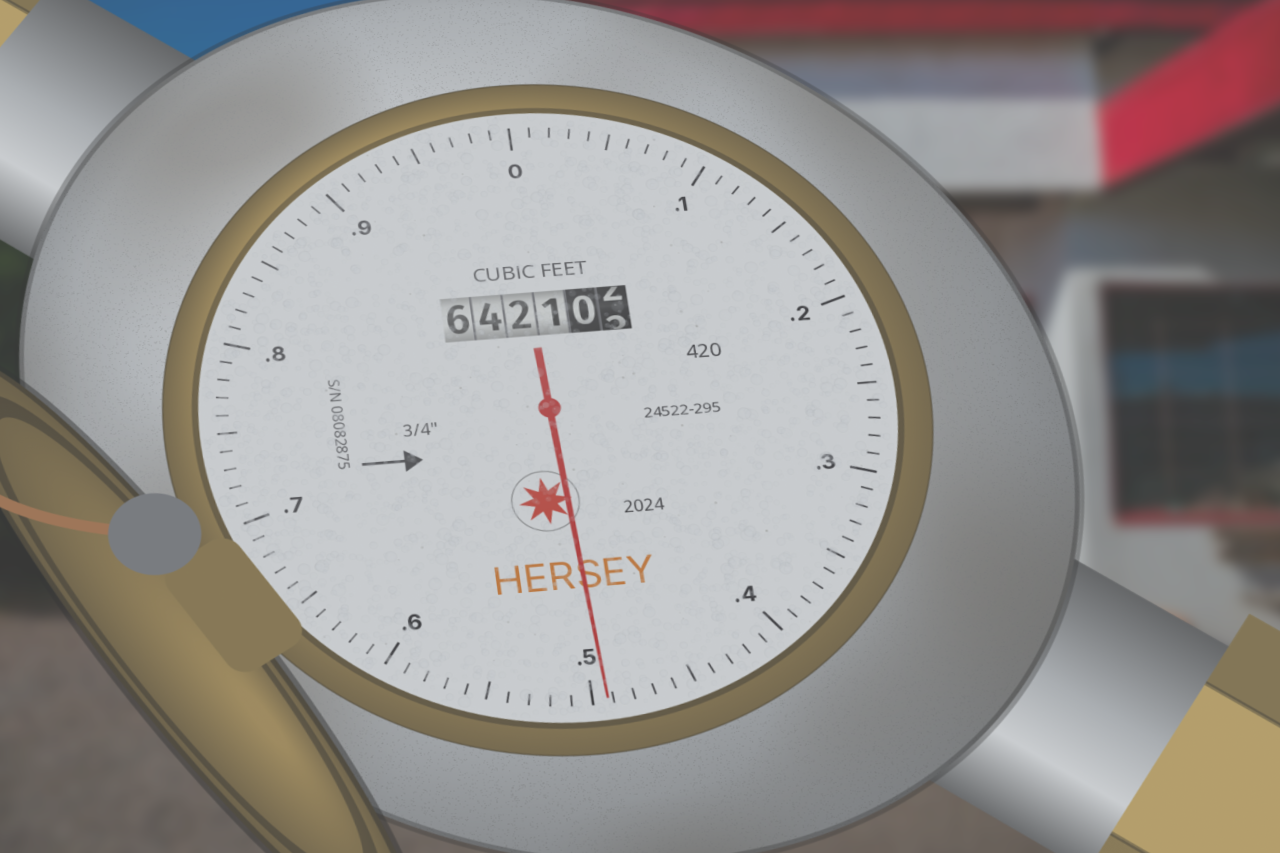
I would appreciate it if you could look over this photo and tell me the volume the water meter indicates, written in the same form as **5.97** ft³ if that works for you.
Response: **642102.49** ft³
